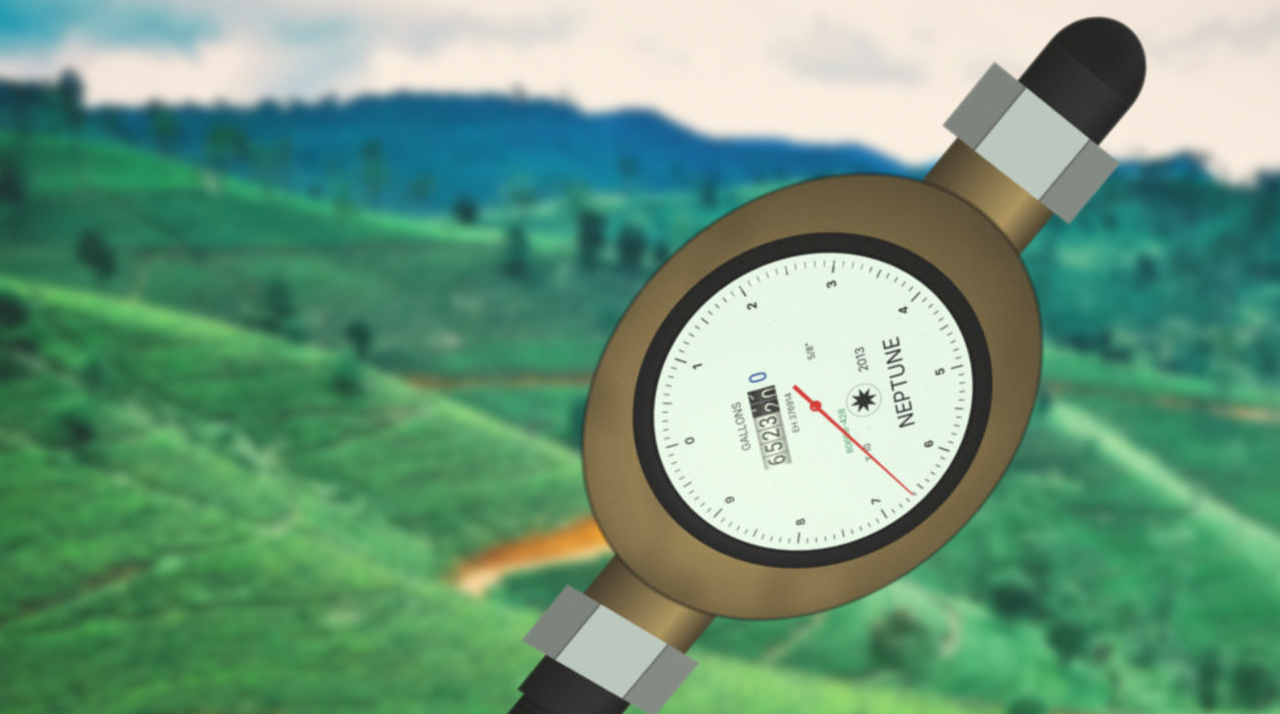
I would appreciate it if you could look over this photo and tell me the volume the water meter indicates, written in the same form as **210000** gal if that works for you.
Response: **6523196.6** gal
